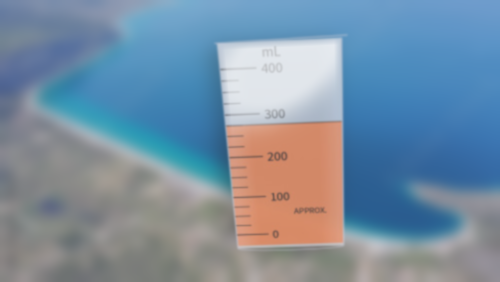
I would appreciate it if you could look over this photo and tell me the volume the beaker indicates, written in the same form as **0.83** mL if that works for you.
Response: **275** mL
